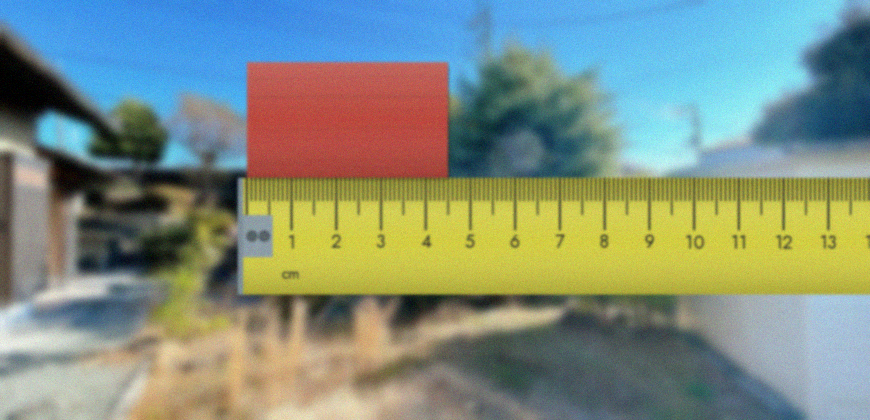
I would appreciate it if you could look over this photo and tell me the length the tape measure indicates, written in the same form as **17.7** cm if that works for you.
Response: **4.5** cm
